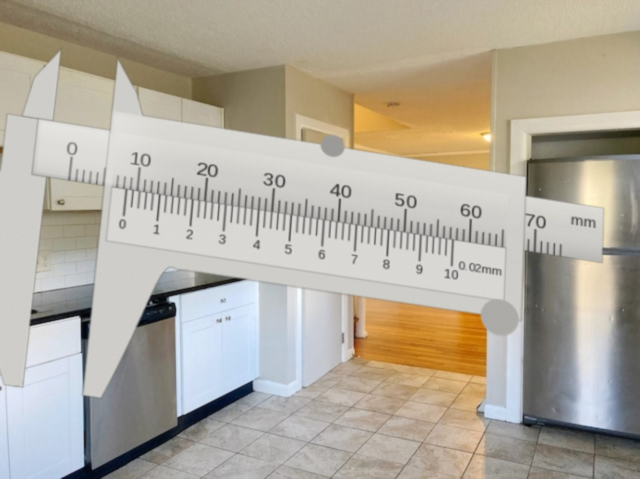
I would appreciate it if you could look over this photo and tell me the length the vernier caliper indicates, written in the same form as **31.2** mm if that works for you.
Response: **8.4** mm
